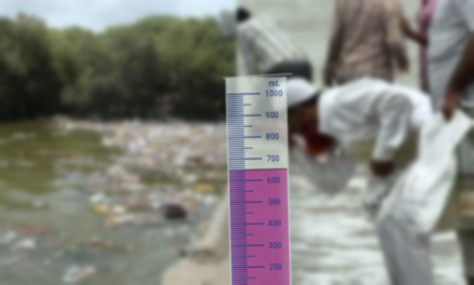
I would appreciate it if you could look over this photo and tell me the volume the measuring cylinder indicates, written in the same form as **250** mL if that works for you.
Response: **650** mL
